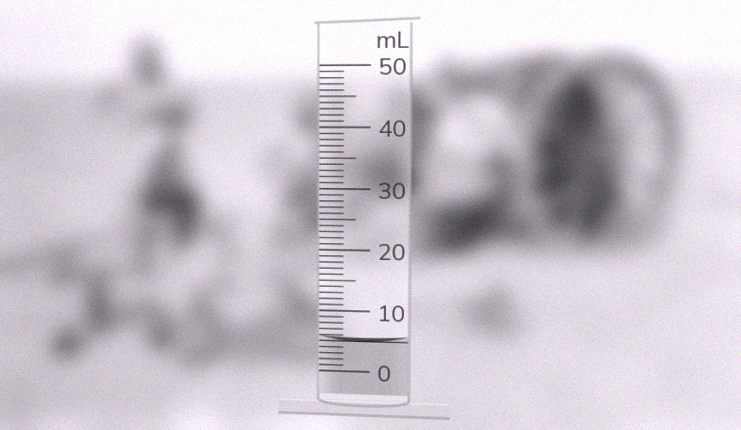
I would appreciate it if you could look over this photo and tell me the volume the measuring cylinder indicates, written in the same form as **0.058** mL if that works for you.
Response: **5** mL
